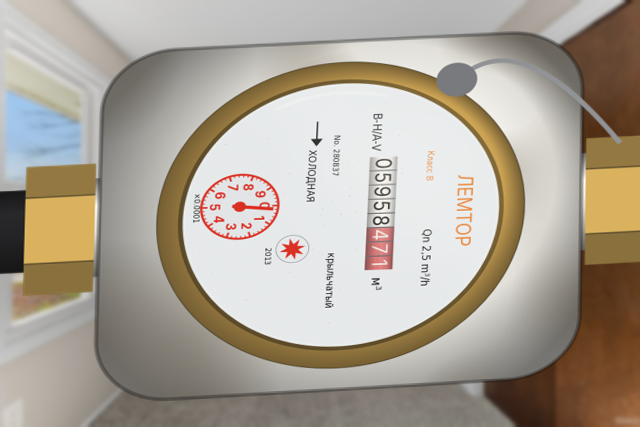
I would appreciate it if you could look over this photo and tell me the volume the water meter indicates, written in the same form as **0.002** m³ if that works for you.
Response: **5958.4710** m³
